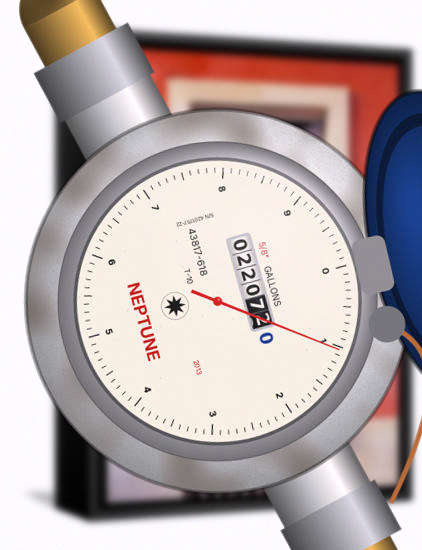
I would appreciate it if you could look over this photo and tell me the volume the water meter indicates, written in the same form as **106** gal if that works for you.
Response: **220721.0** gal
